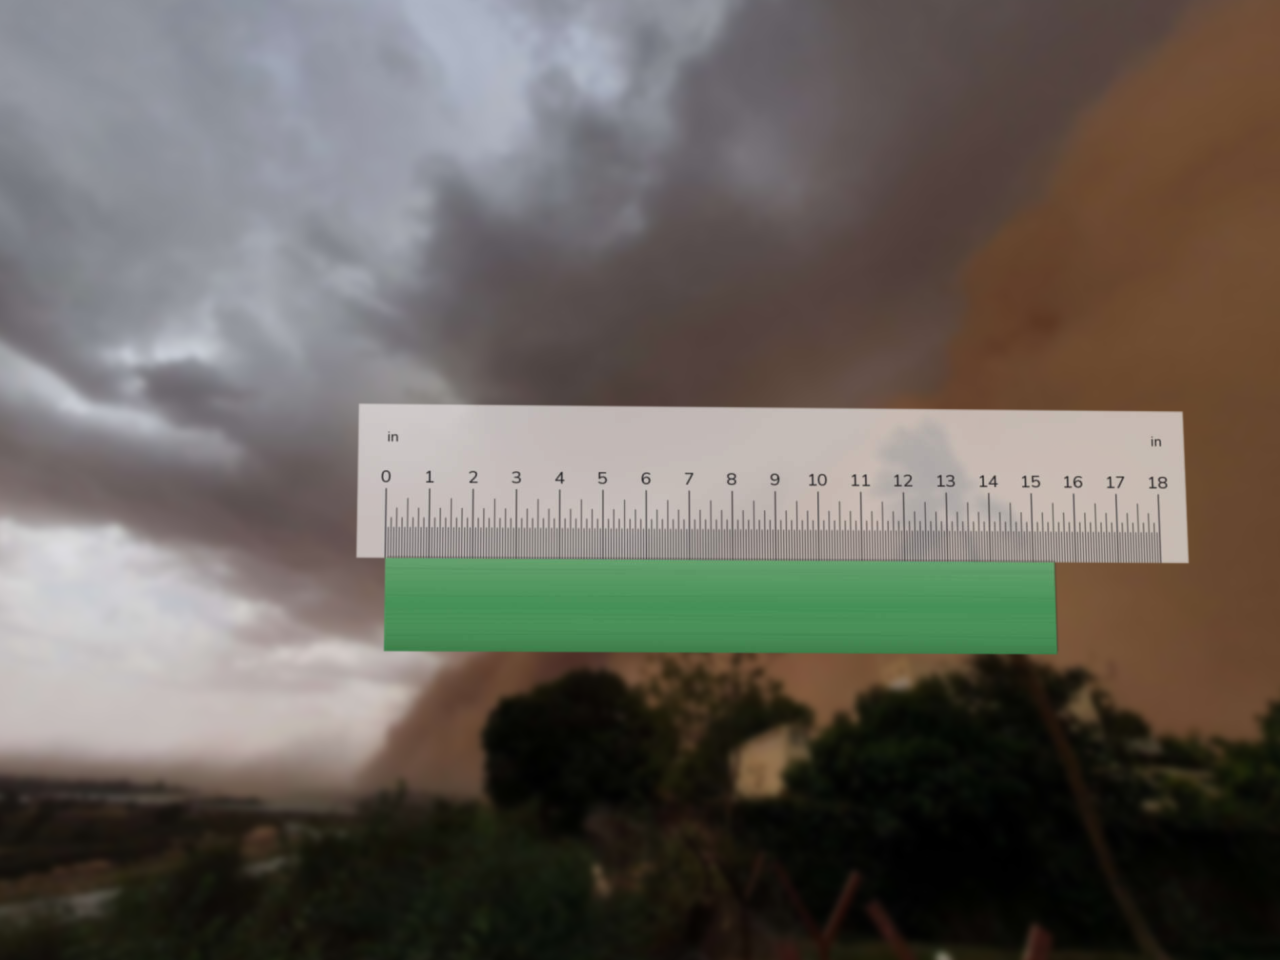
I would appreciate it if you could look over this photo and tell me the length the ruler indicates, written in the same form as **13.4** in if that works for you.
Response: **15.5** in
